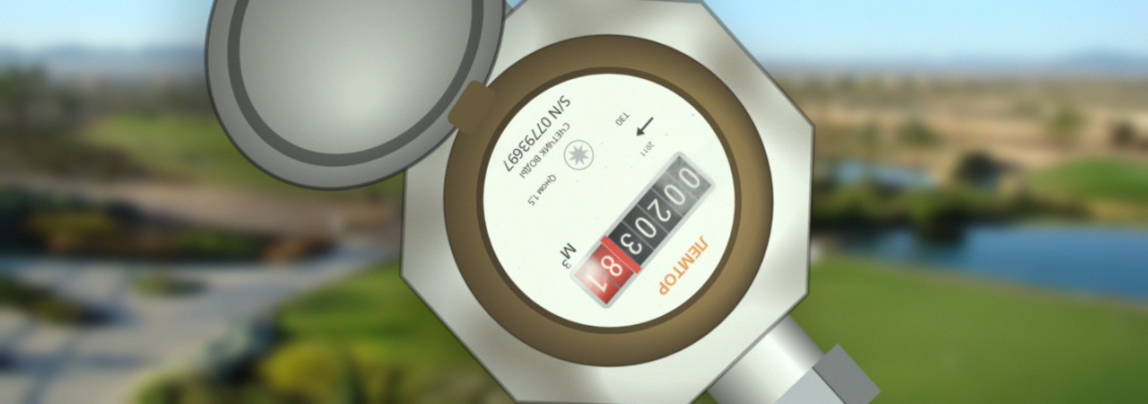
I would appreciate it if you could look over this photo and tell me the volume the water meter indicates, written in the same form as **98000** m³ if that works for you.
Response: **203.81** m³
